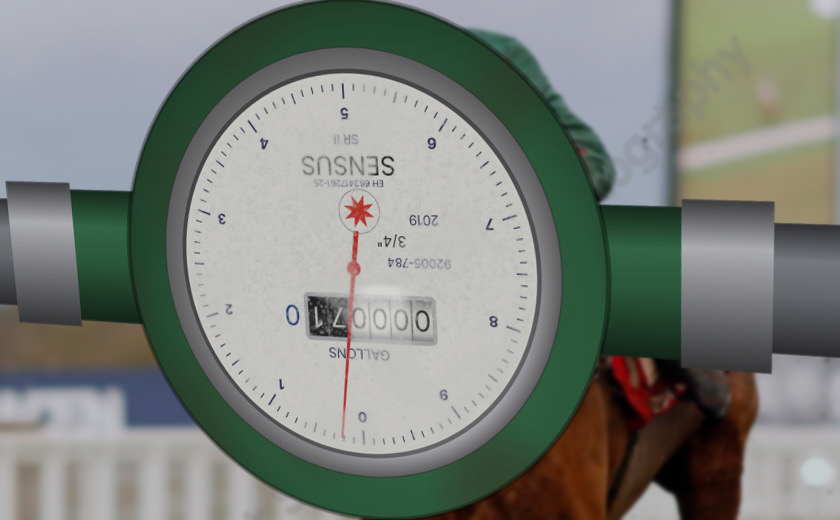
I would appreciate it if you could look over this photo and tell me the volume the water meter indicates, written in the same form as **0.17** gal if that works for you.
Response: **710.2** gal
